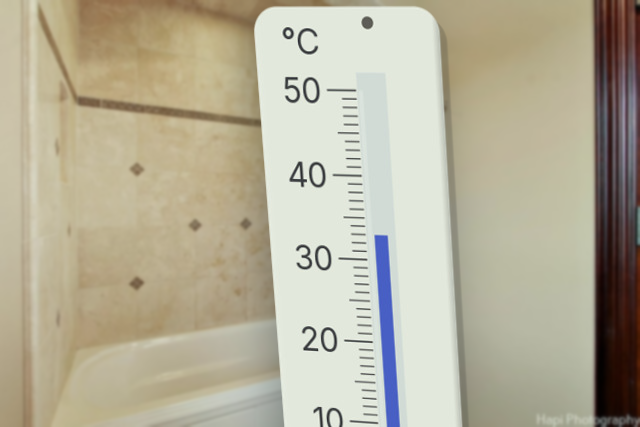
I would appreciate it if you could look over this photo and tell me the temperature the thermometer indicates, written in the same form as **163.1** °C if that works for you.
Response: **33** °C
